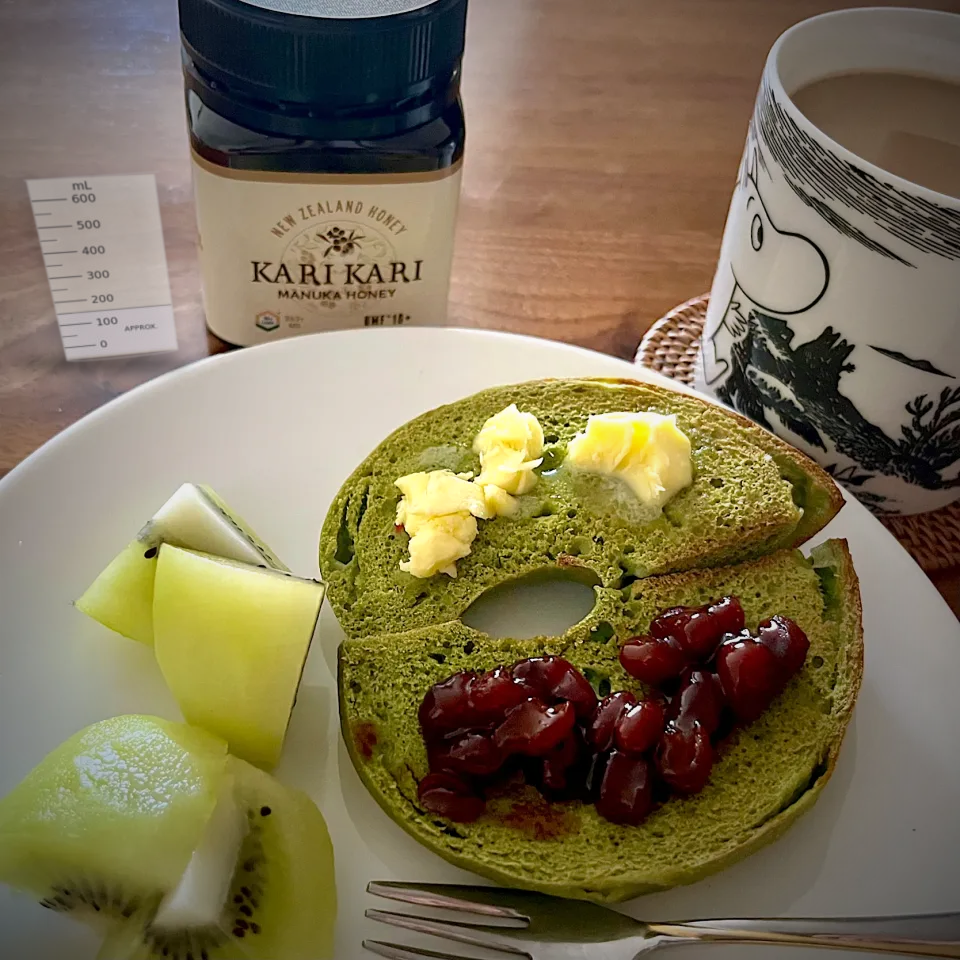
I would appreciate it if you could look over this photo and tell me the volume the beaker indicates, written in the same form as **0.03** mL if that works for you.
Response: **150** mL
